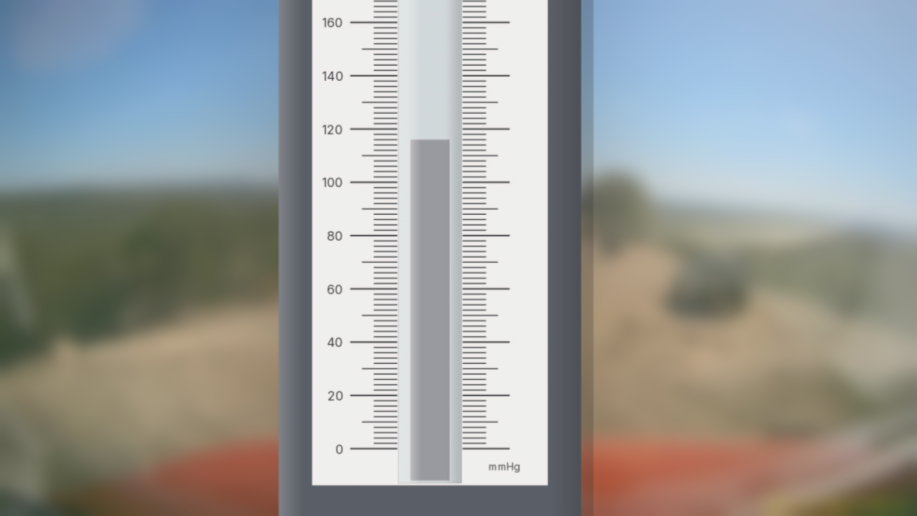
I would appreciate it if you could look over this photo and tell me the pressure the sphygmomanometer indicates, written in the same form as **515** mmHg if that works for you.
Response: **116** mmHg
